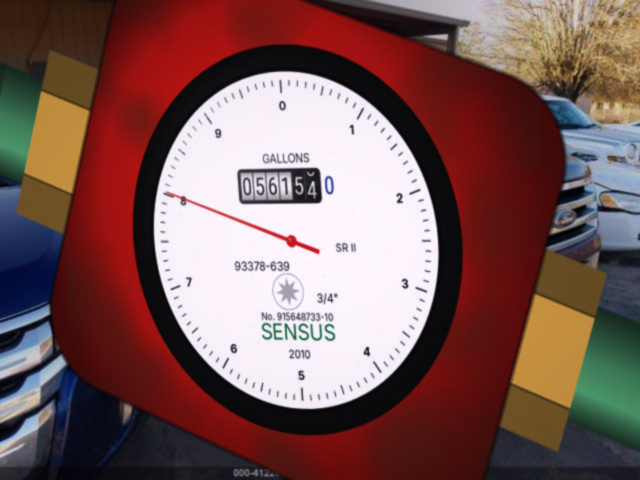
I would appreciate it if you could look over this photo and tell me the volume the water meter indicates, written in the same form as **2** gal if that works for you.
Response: **561538.0** gal
